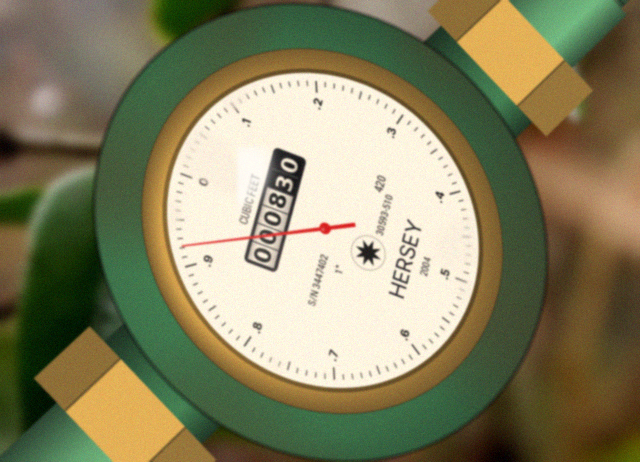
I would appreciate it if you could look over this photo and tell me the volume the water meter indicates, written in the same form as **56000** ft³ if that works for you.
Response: **829.92** ft³
